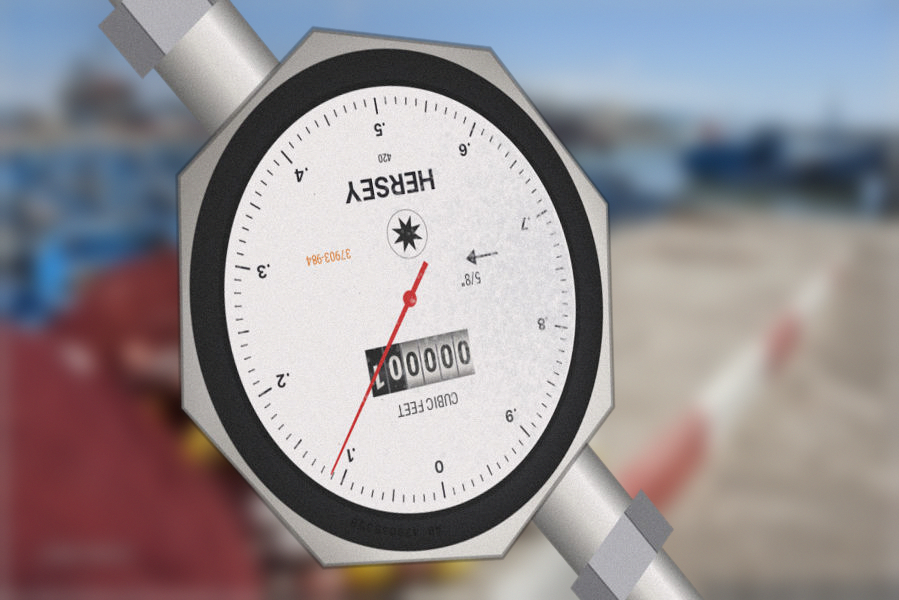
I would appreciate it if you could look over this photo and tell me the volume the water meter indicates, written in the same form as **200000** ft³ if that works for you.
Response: **1.11** ft³
